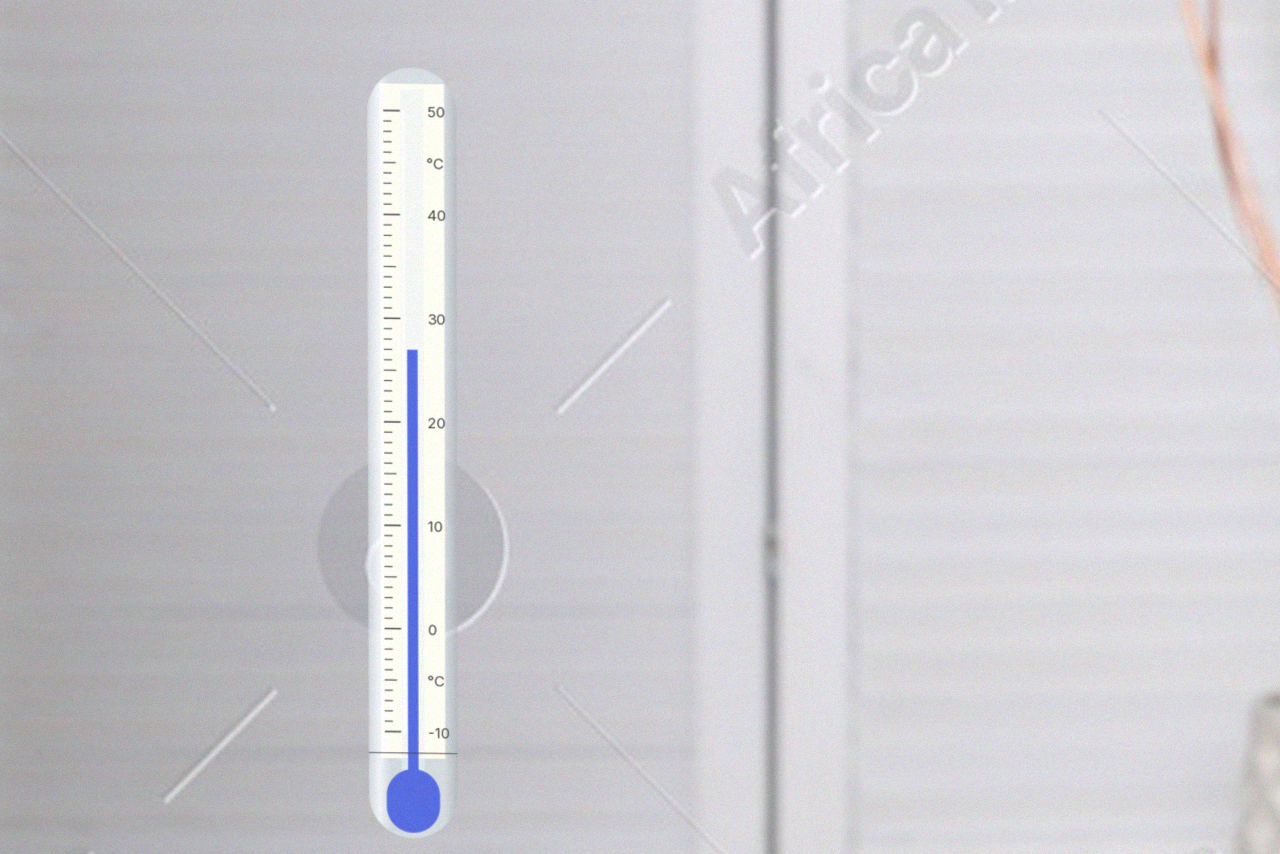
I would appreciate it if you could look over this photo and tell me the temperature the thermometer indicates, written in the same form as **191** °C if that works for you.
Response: **27** °C
